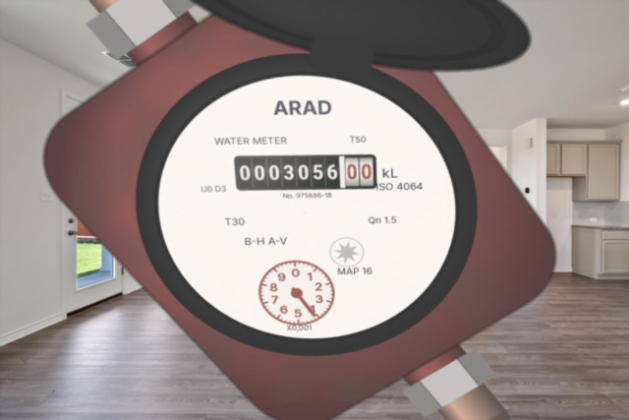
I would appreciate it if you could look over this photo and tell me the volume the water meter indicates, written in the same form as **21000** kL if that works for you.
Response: **3056.004** kL
